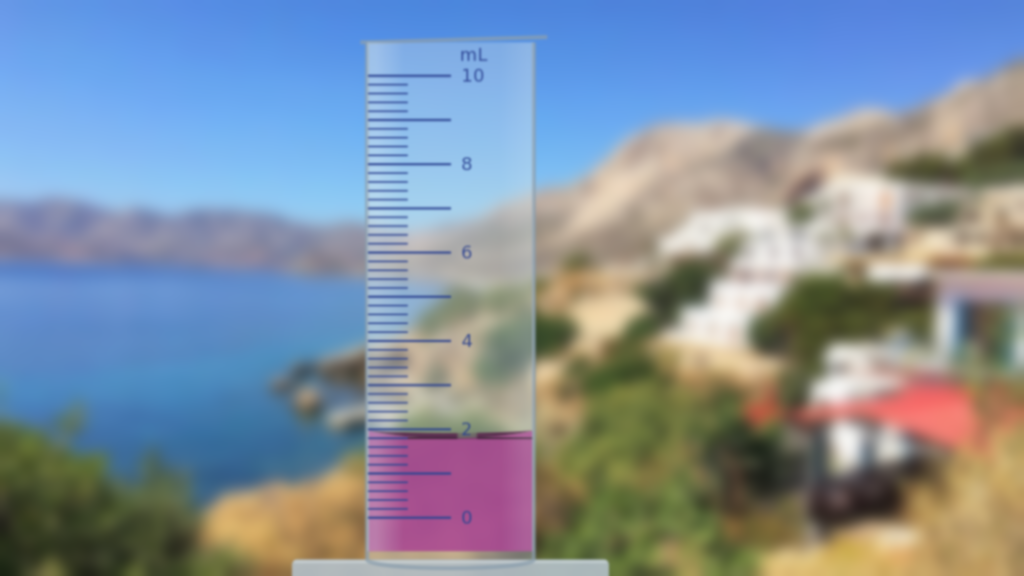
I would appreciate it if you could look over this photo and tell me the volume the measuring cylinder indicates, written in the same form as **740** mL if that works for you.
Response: **1.8** mL
